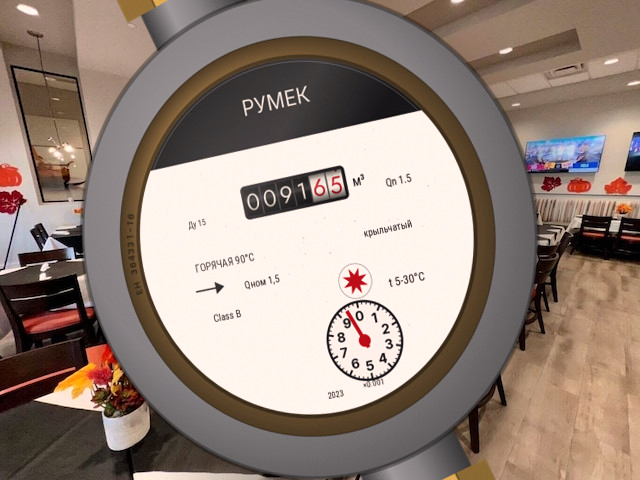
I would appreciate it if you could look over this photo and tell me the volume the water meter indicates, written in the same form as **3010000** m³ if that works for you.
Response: **91.649** m³
